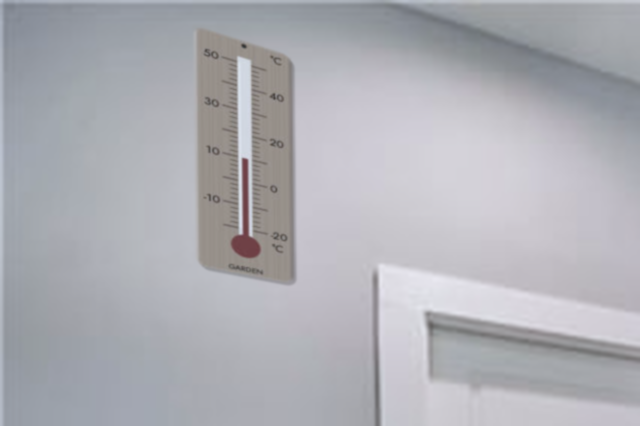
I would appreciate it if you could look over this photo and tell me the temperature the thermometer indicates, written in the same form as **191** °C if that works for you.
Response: **10** °C
